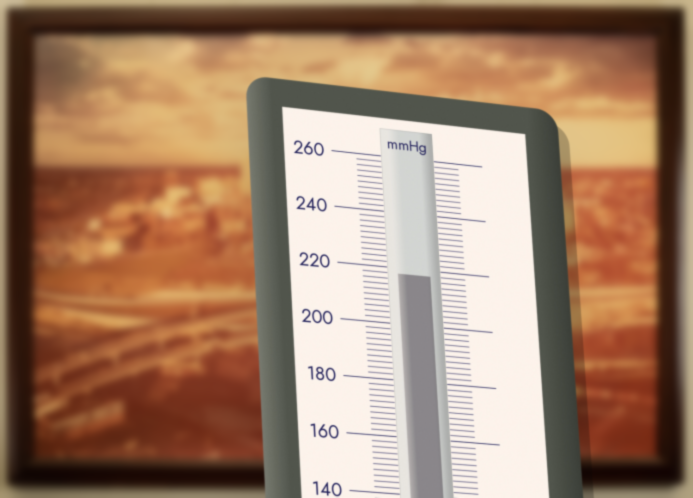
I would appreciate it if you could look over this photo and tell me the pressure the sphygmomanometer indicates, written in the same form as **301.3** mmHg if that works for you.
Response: **218** mmHg
